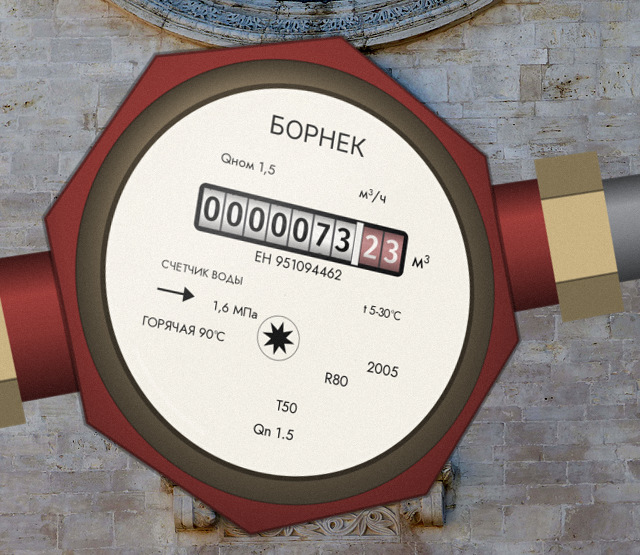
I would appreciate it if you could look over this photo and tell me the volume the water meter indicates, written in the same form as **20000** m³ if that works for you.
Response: **73.23** m³
